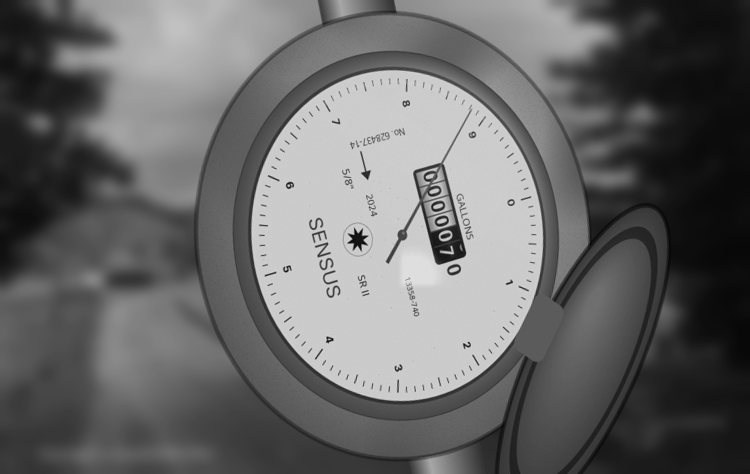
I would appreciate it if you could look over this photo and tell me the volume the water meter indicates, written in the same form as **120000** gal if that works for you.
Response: **68.8** gal
